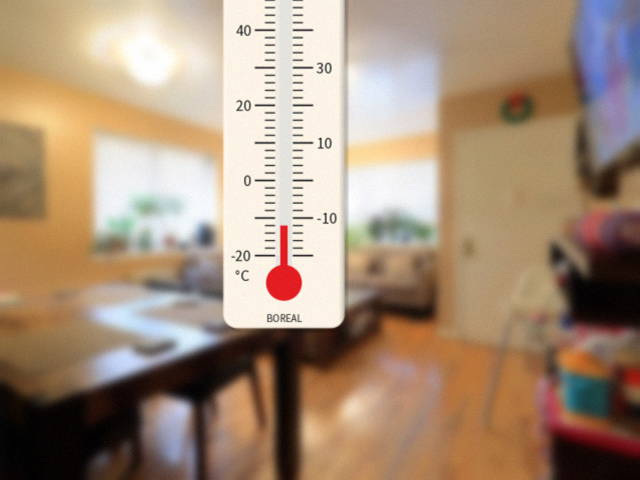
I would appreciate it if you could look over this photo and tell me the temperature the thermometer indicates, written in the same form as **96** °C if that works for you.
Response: **-12** °C
